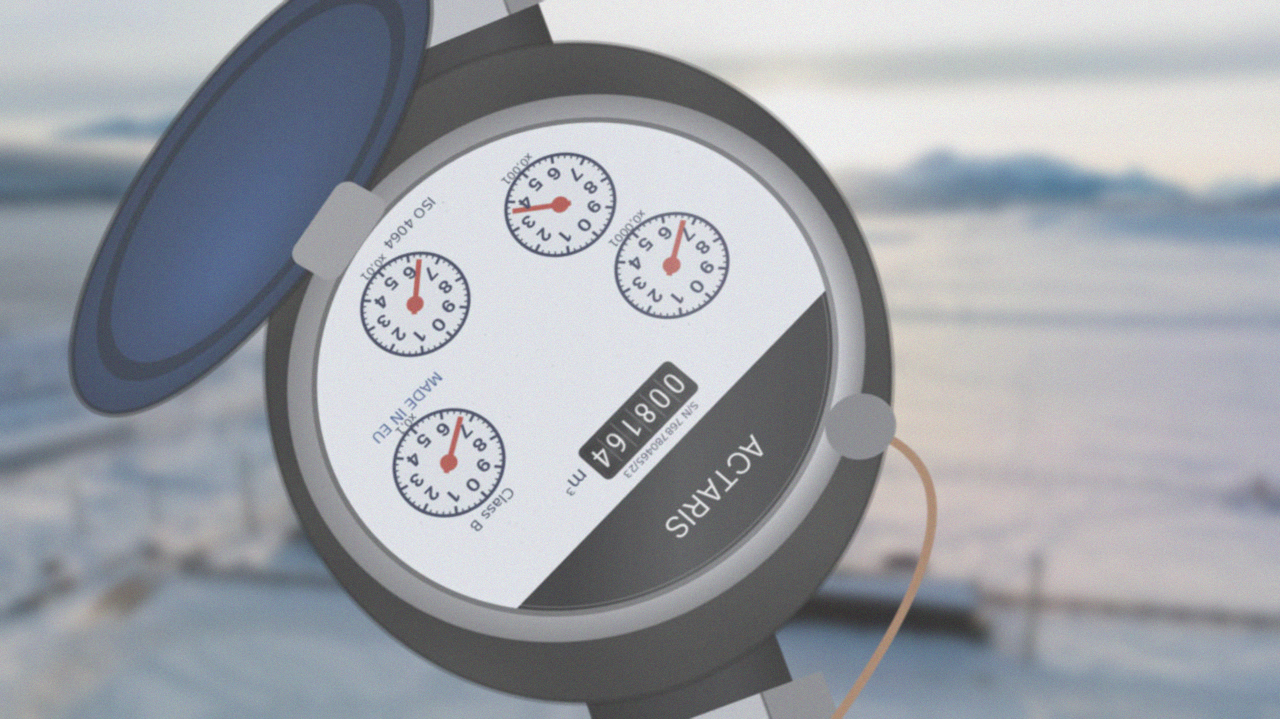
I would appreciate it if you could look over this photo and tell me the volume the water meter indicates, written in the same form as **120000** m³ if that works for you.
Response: **8164.6636** m³
